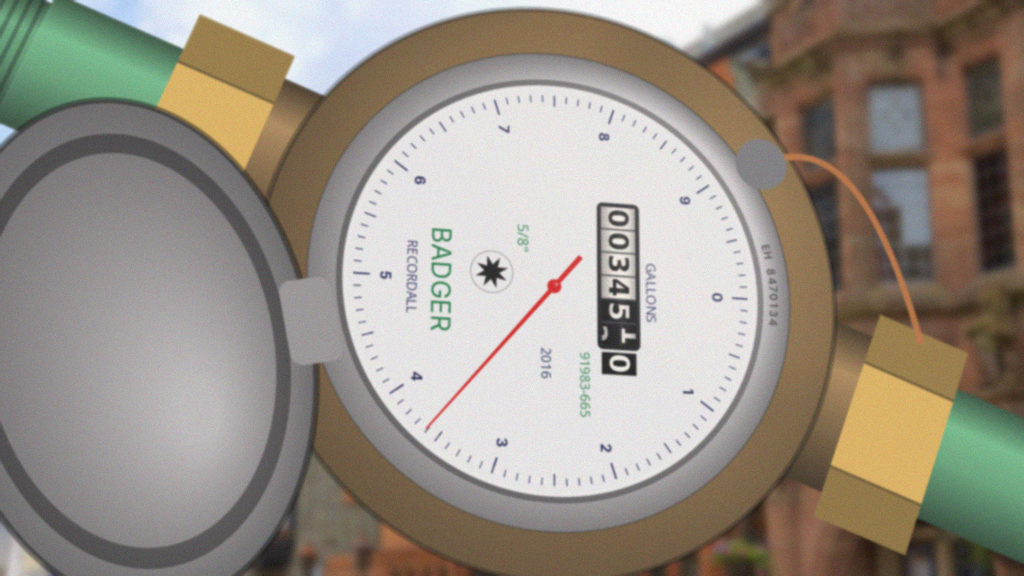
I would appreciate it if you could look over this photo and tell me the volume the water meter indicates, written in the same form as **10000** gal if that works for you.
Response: **34513.6** gal
